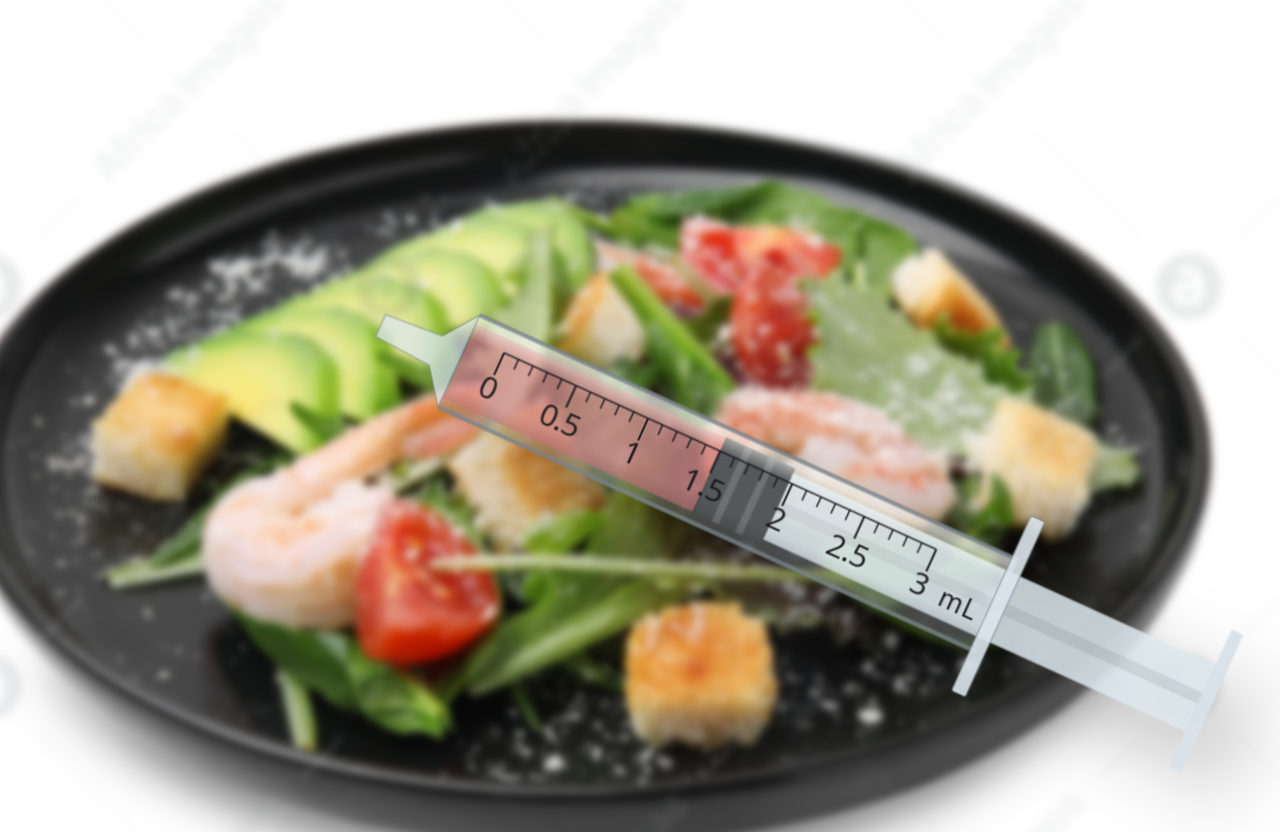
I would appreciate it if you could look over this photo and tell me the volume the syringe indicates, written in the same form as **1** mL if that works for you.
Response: **1.5** mL
